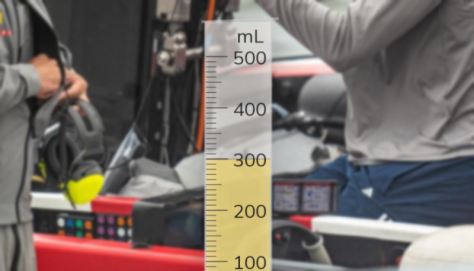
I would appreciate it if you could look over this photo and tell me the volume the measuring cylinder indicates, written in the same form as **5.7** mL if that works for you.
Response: **300** mL
